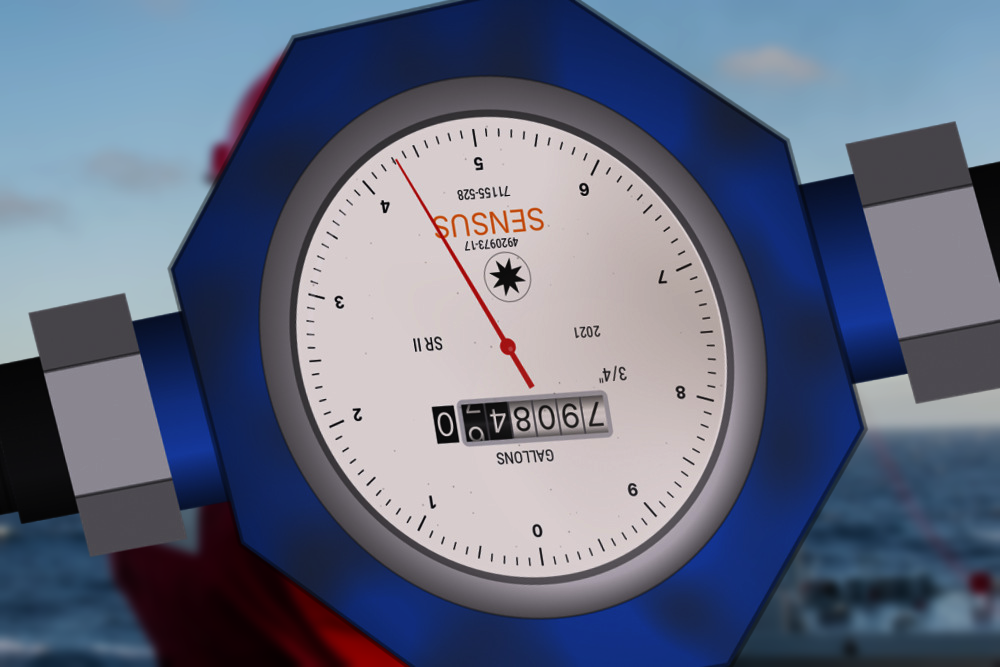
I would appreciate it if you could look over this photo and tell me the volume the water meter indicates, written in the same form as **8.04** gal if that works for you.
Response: **7908464.3** gal
